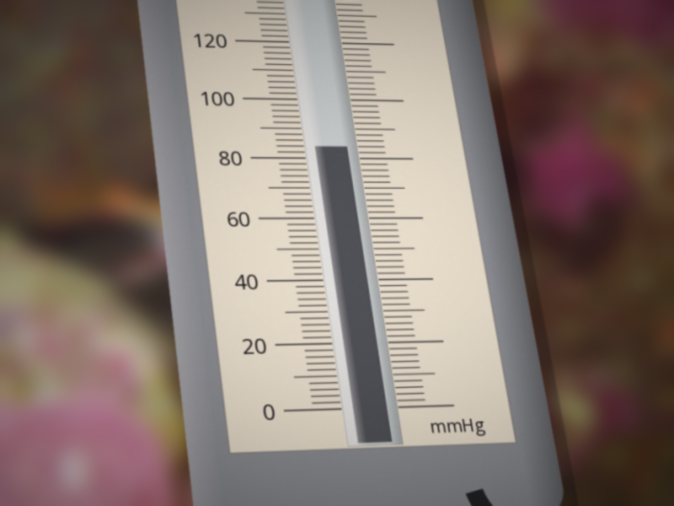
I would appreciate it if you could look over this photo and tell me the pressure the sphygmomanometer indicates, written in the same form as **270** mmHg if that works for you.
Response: **84** mmHg
